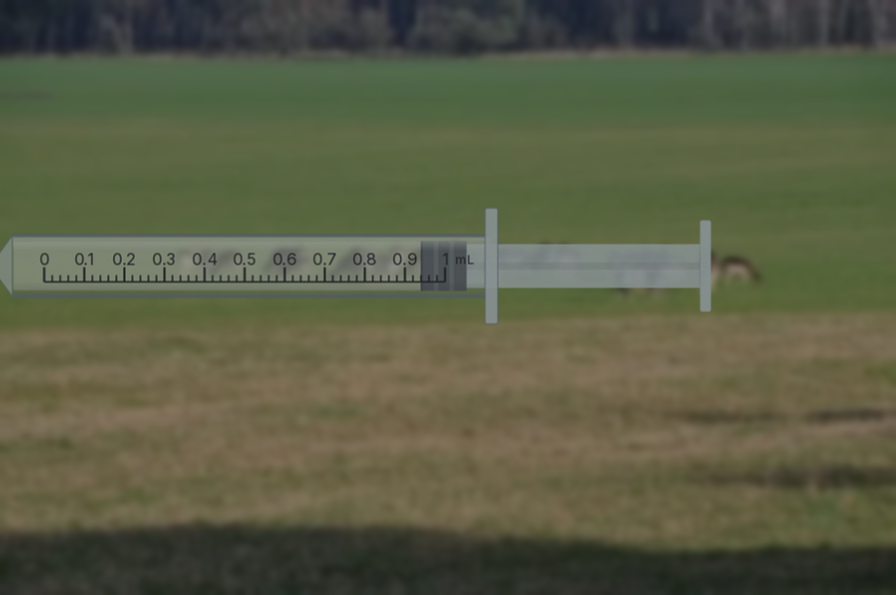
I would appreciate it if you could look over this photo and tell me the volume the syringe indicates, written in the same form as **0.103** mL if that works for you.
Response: **0.94** mL
